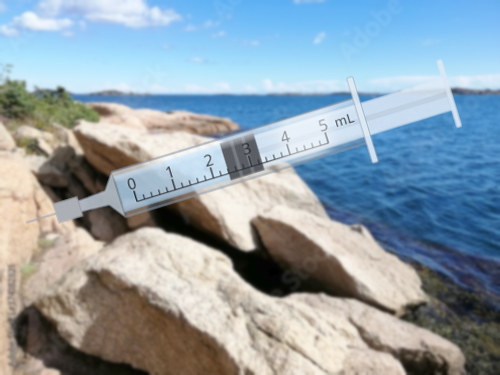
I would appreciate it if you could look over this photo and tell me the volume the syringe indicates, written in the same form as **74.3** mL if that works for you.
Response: **2.4** mL
